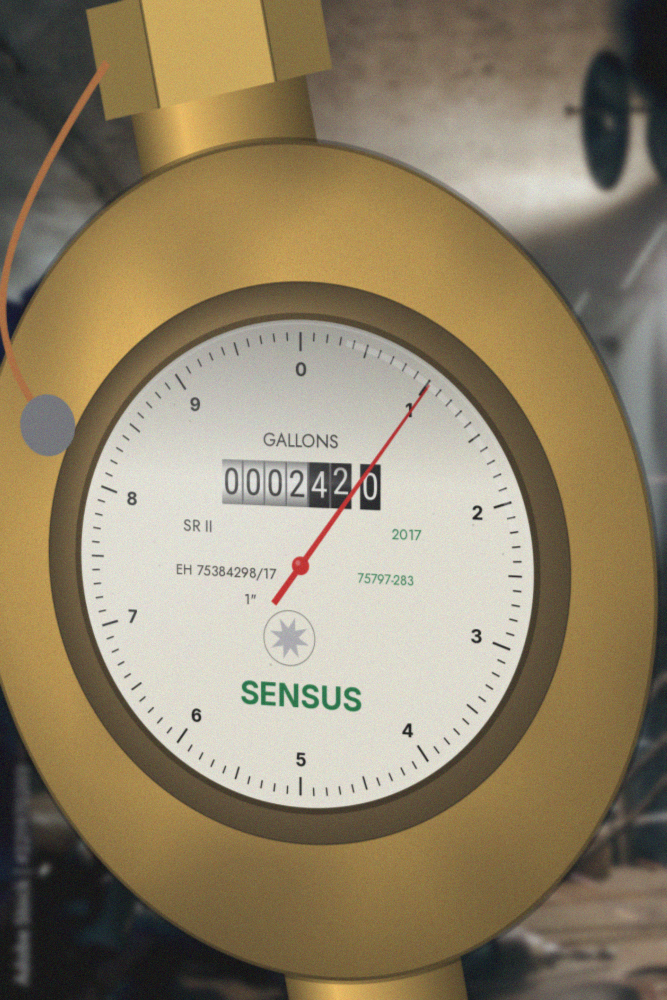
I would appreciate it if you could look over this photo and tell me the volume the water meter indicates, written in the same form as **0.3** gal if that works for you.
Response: **2421.0** gal
